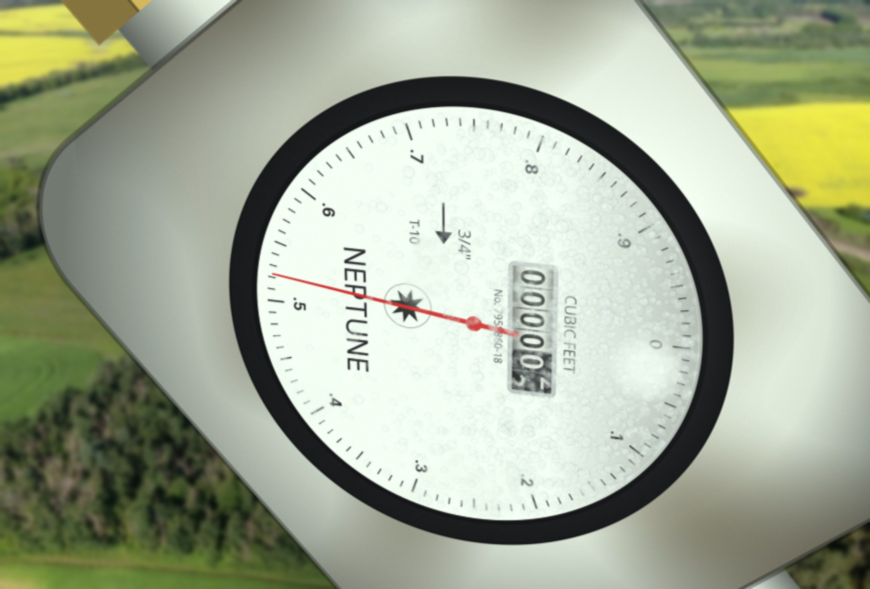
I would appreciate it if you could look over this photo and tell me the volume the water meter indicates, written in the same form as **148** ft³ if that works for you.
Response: **2.52** ft³
